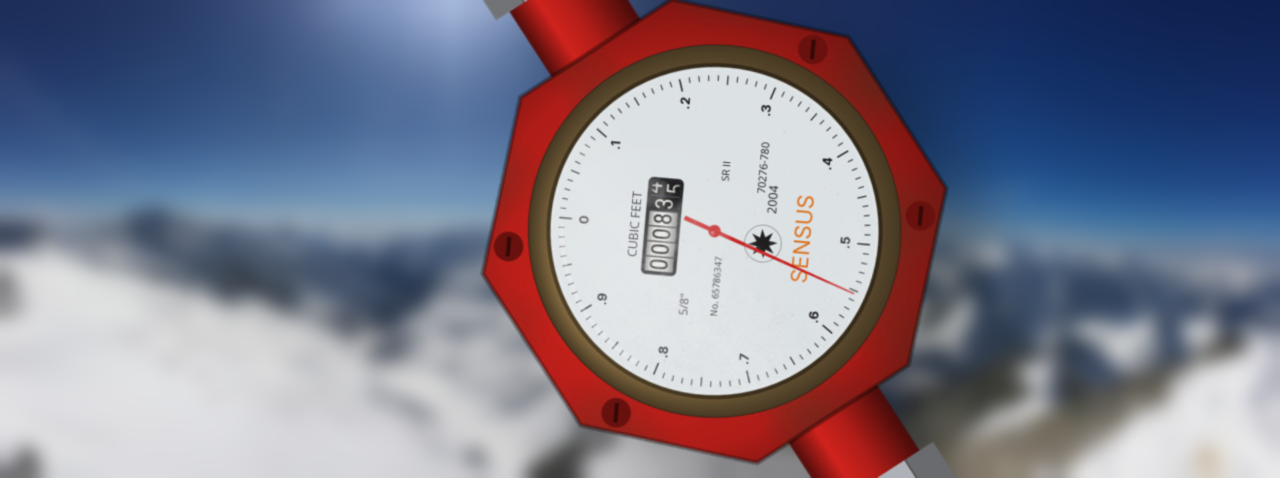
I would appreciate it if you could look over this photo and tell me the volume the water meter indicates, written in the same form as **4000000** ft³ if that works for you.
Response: **834.55** ft³
